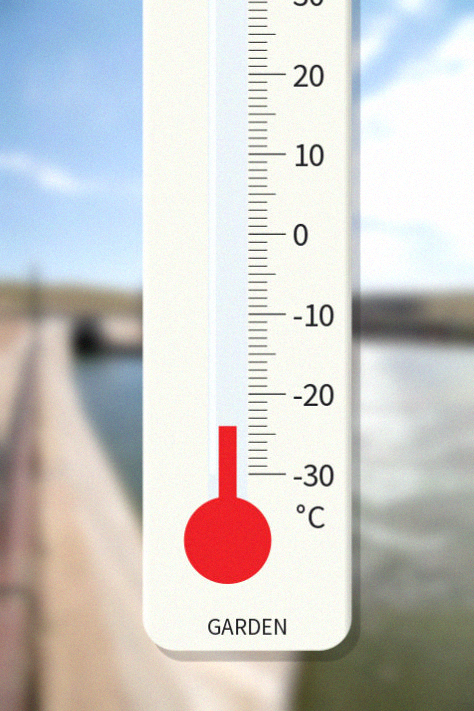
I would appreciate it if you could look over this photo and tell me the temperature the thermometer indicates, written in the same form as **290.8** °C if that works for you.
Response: **-24** °C
